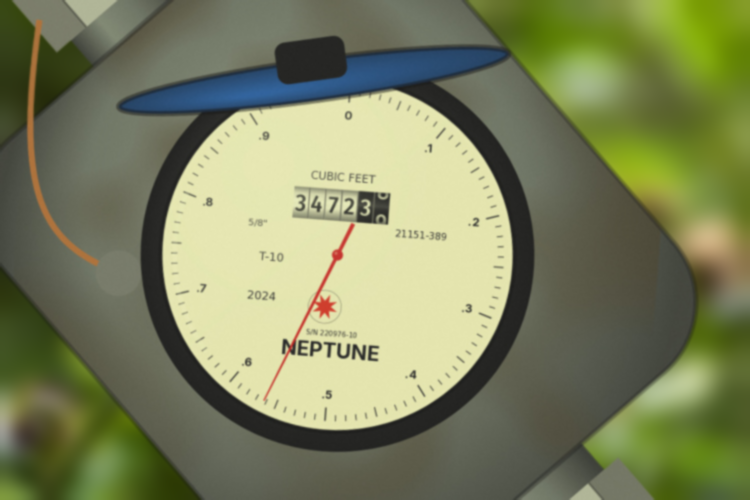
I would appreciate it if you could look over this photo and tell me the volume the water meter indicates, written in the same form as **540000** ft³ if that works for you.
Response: **347238.56** ft³
